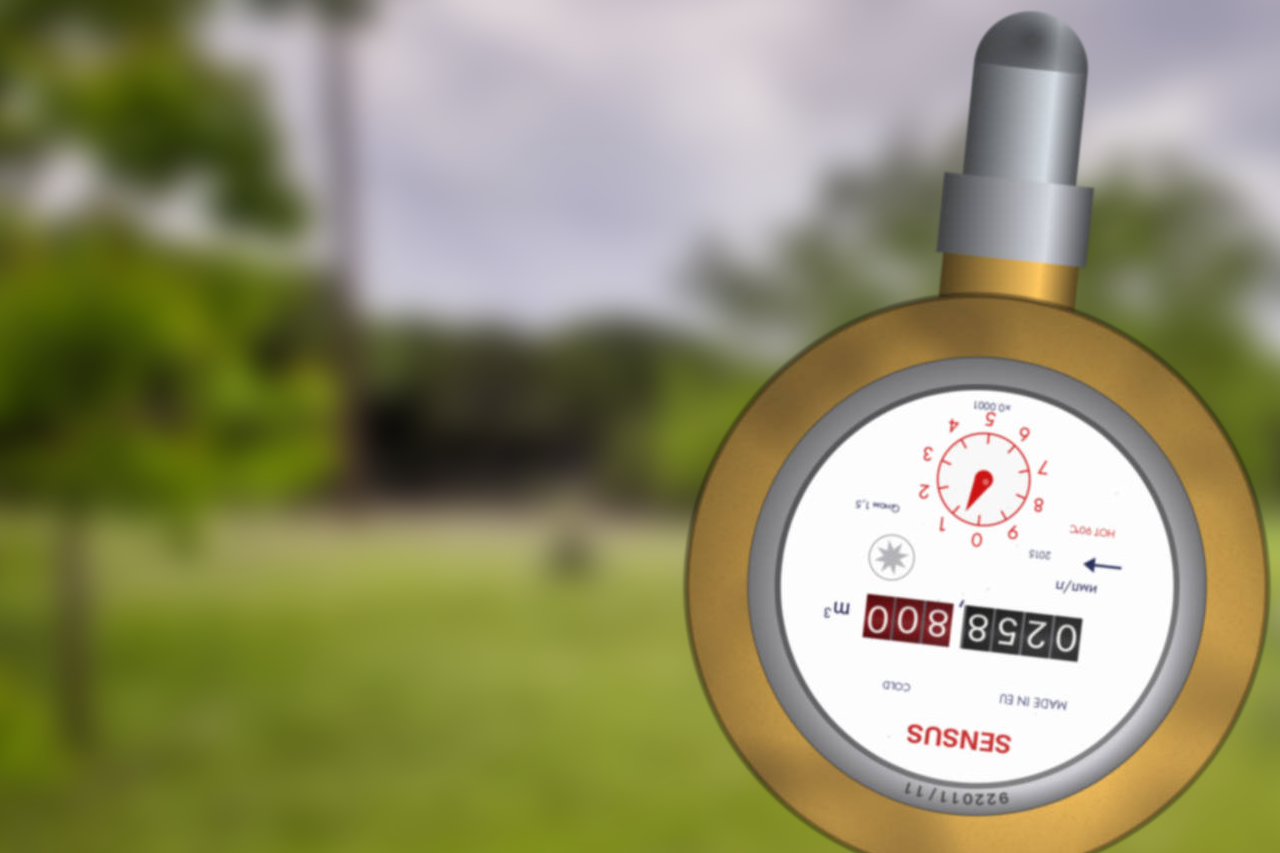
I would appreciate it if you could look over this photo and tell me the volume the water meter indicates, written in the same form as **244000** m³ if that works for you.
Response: **258.8000** m³
